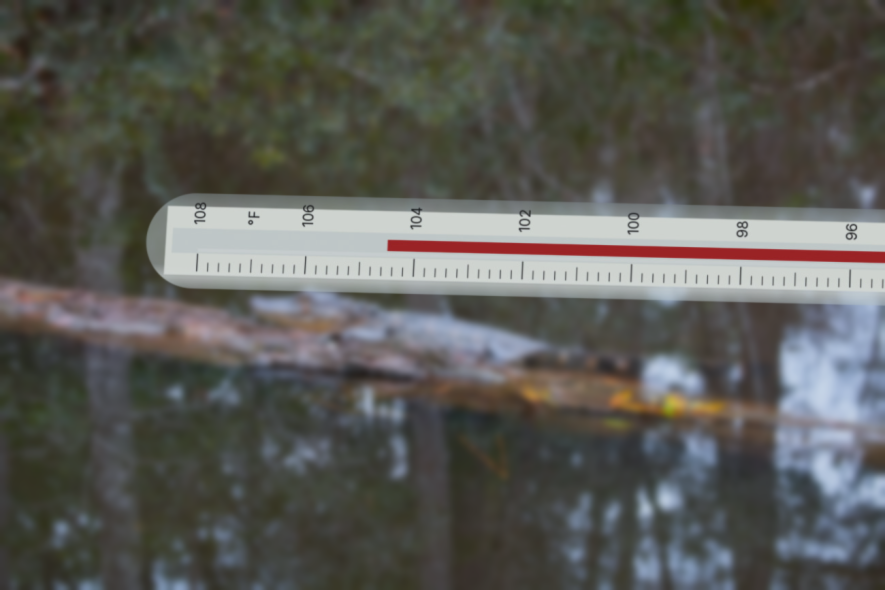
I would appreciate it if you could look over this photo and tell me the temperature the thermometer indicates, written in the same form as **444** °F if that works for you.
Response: **104.5** °F
